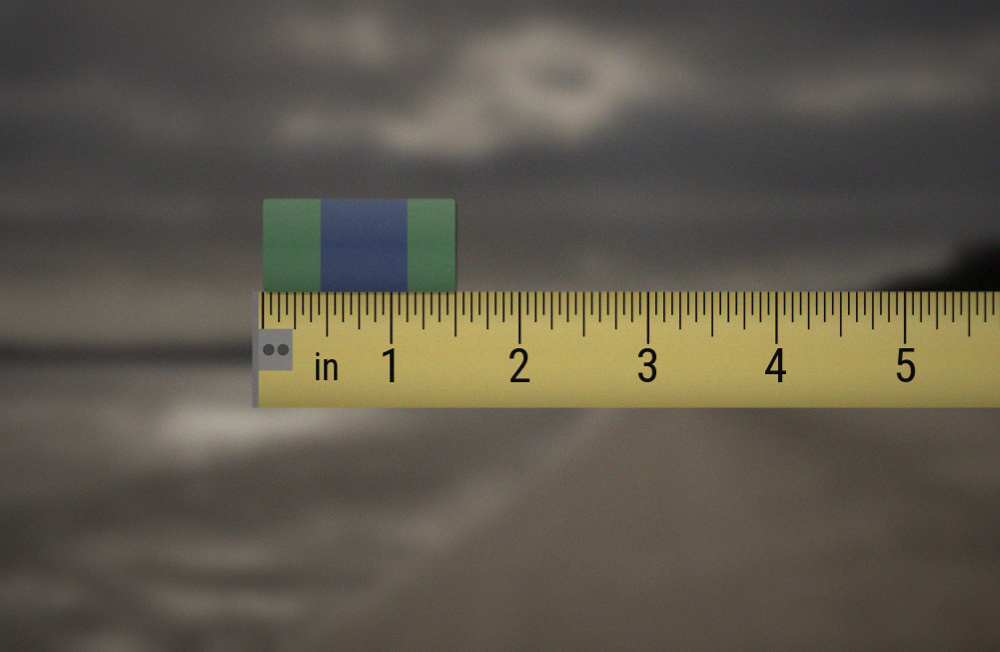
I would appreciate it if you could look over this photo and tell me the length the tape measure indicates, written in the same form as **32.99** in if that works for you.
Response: **1.5** in
